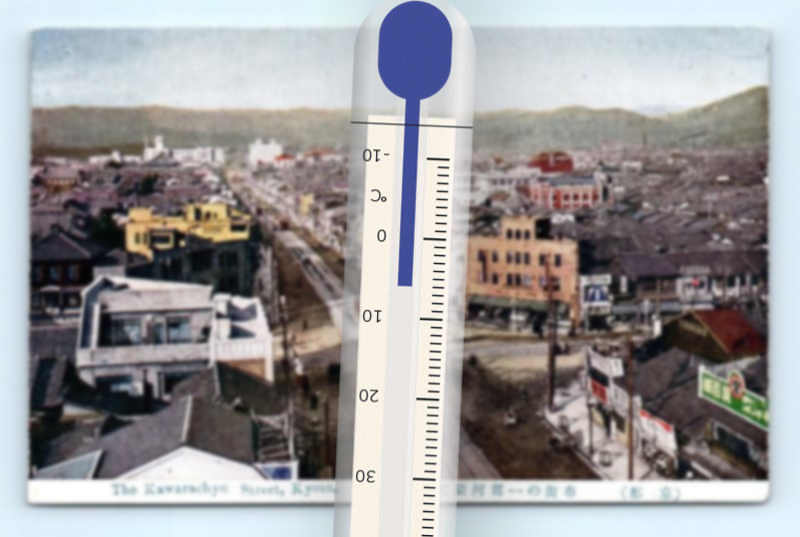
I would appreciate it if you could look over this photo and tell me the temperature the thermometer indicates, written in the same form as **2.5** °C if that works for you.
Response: **6** °C
